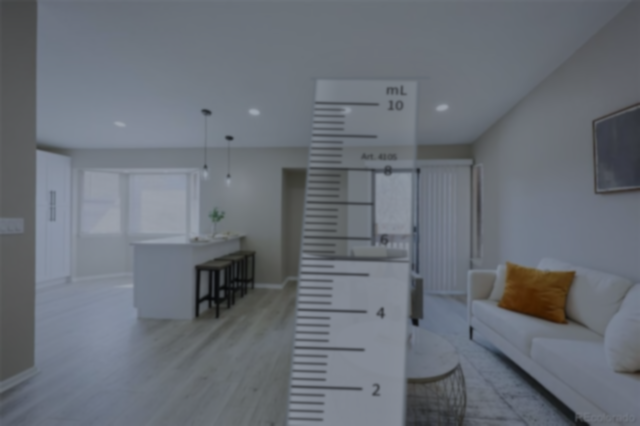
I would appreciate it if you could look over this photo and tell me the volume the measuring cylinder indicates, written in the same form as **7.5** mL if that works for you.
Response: **5.4** mL
